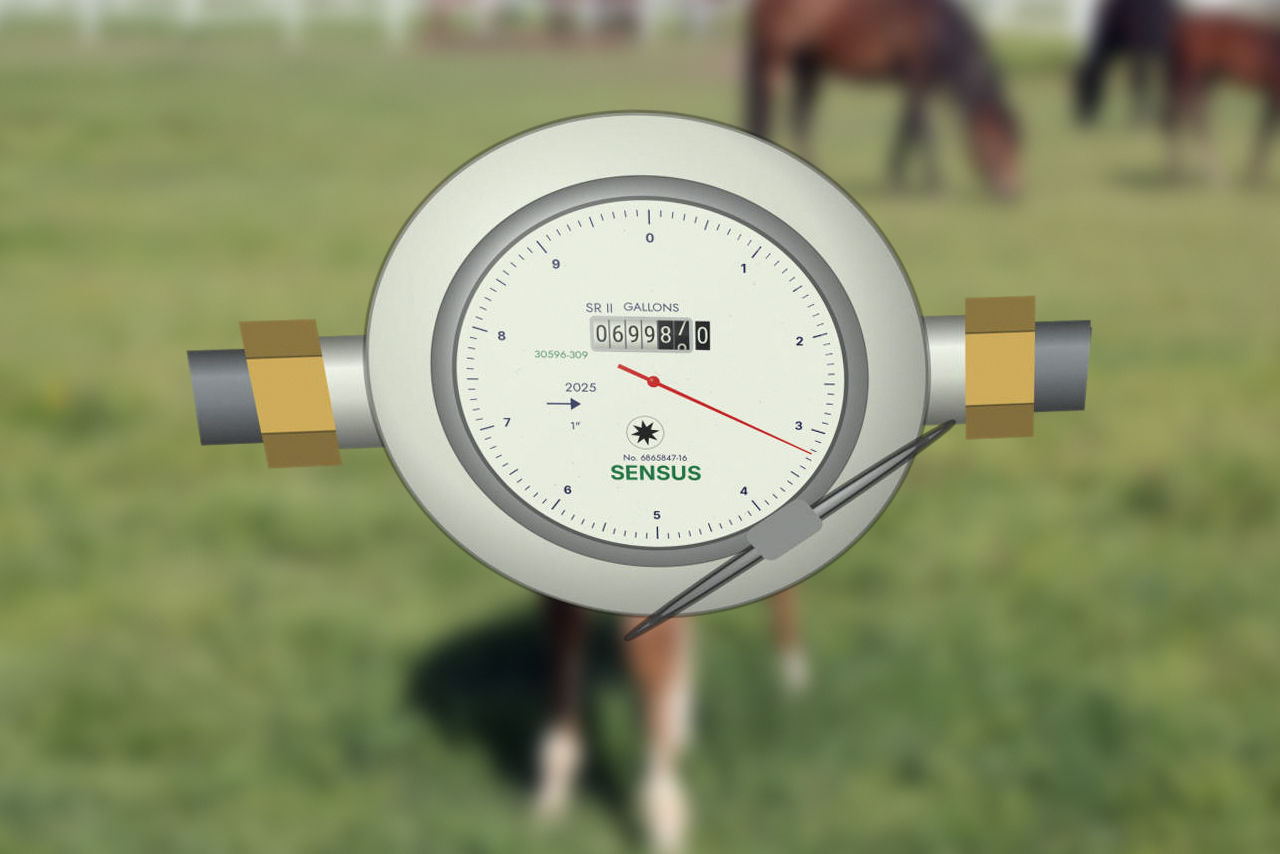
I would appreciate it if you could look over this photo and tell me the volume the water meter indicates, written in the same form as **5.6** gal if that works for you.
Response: **699873.2** gal
